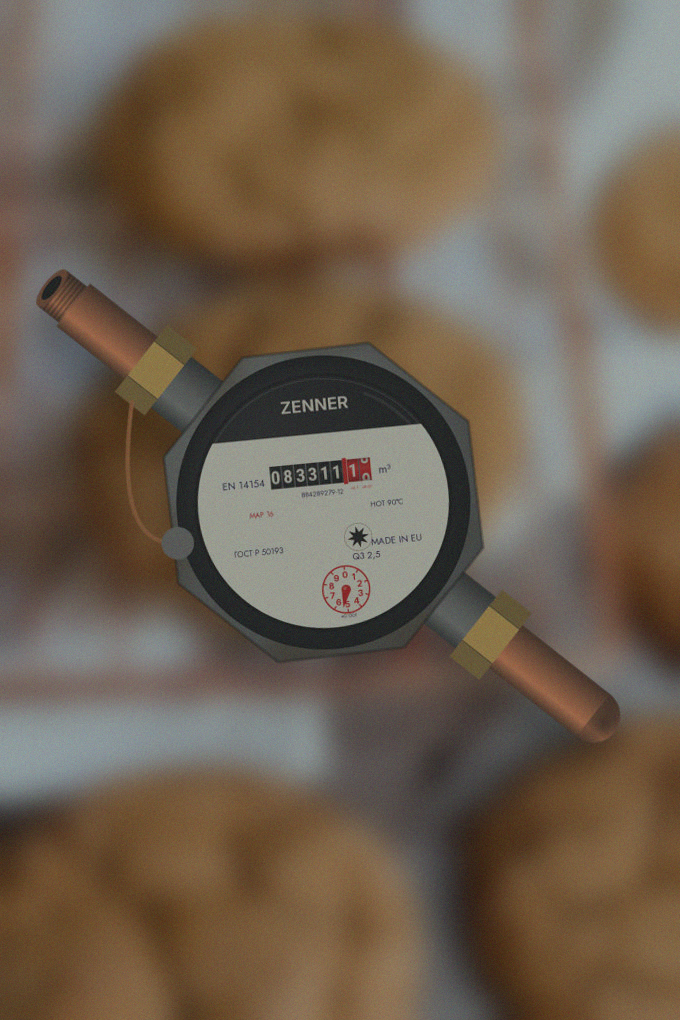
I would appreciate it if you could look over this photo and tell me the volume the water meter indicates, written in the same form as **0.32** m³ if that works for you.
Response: **83311.185** m³
